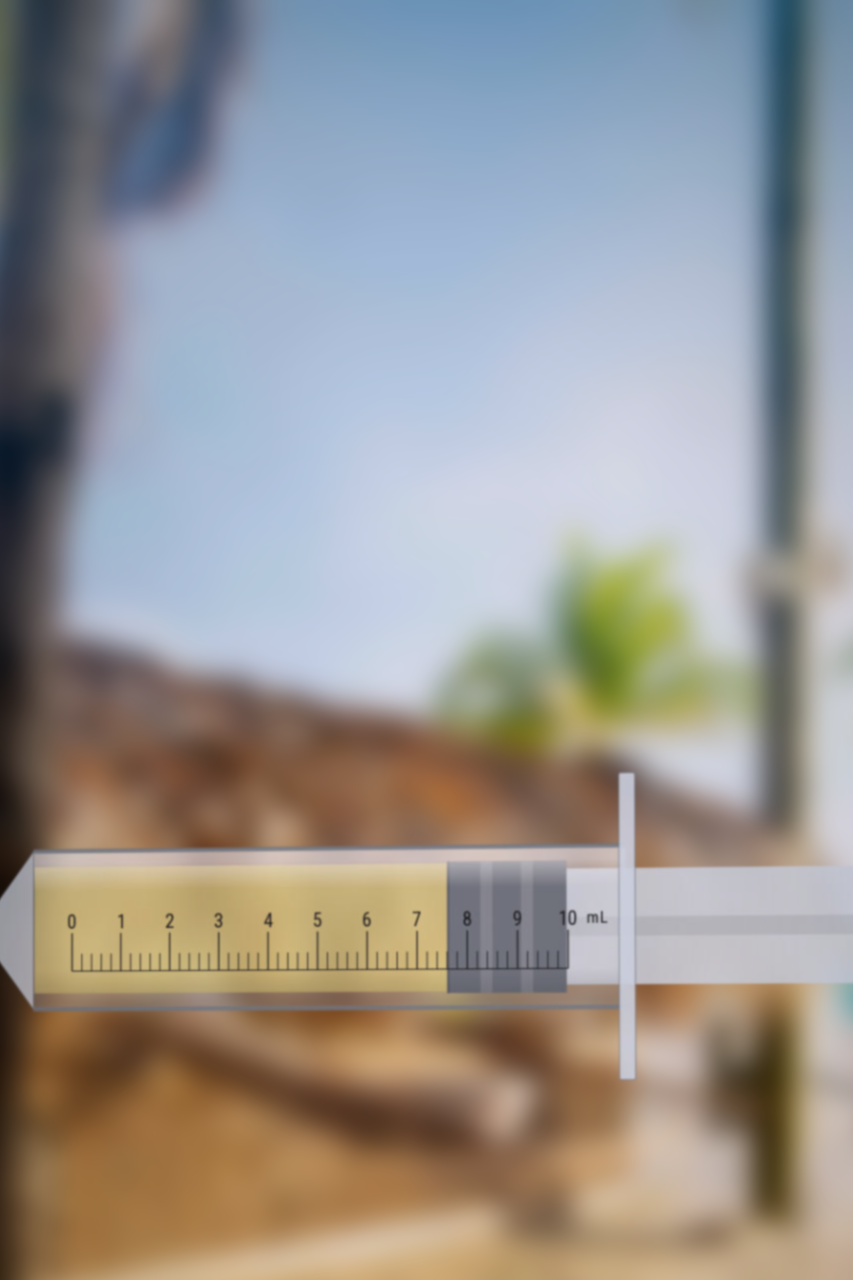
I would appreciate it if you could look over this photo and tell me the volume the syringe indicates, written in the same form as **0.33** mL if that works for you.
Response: **7.6** mL
